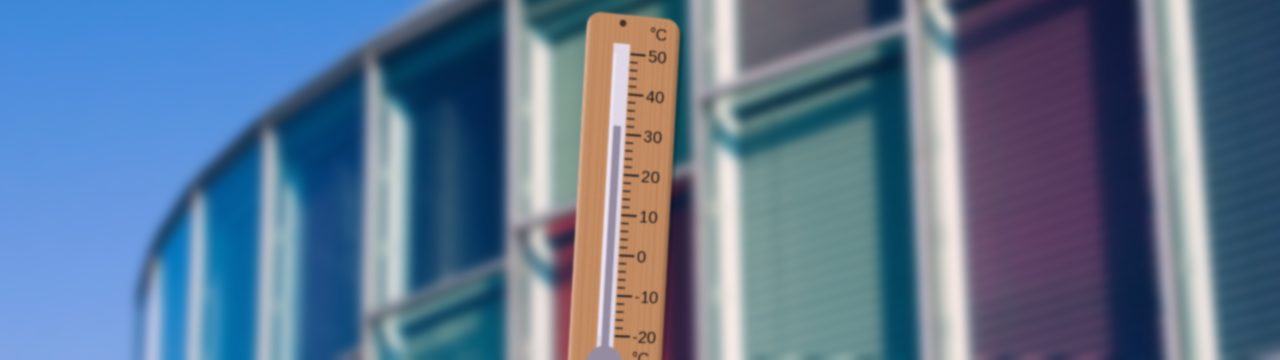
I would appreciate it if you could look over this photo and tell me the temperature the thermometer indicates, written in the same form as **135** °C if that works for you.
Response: **32** °C
